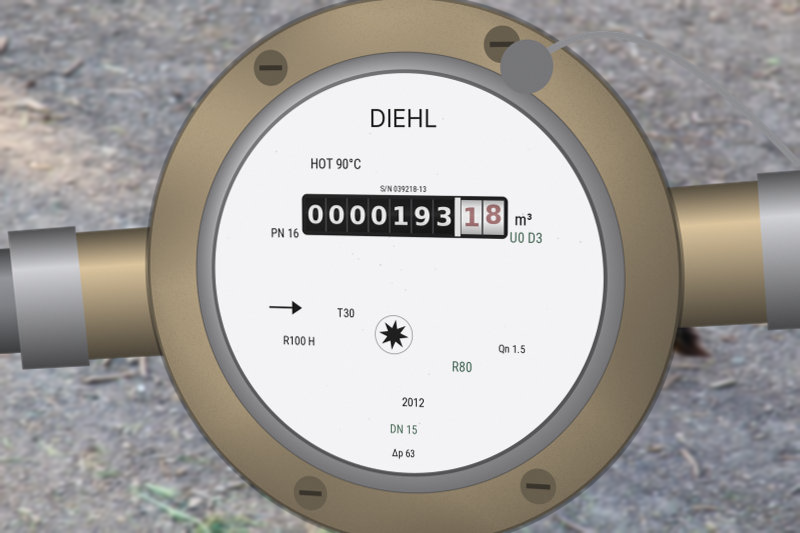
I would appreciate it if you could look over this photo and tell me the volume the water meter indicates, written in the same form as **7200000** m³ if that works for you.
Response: **193.18** m³
